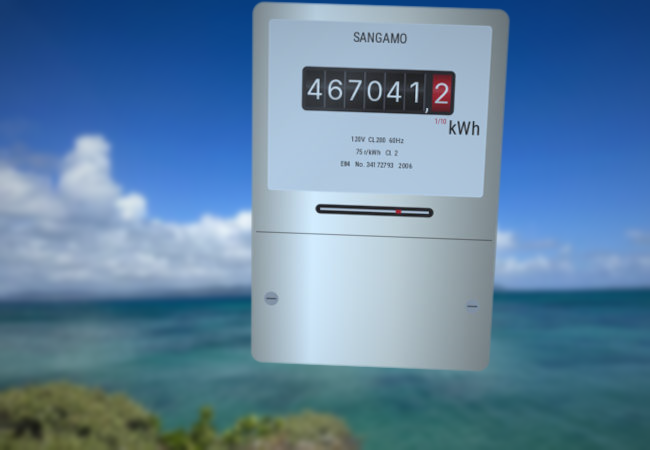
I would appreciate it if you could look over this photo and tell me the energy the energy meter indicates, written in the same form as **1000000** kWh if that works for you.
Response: **467041.2** kWh
